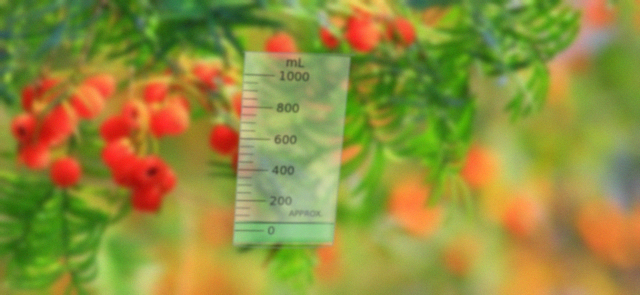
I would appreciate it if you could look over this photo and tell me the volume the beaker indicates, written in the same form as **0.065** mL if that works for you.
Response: **50** mL
